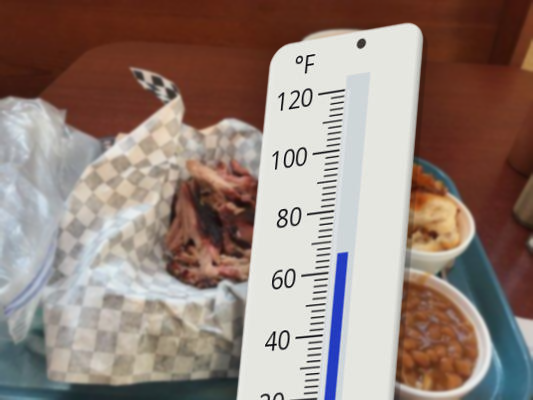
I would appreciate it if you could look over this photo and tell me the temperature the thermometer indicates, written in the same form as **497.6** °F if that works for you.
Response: **66** °F
